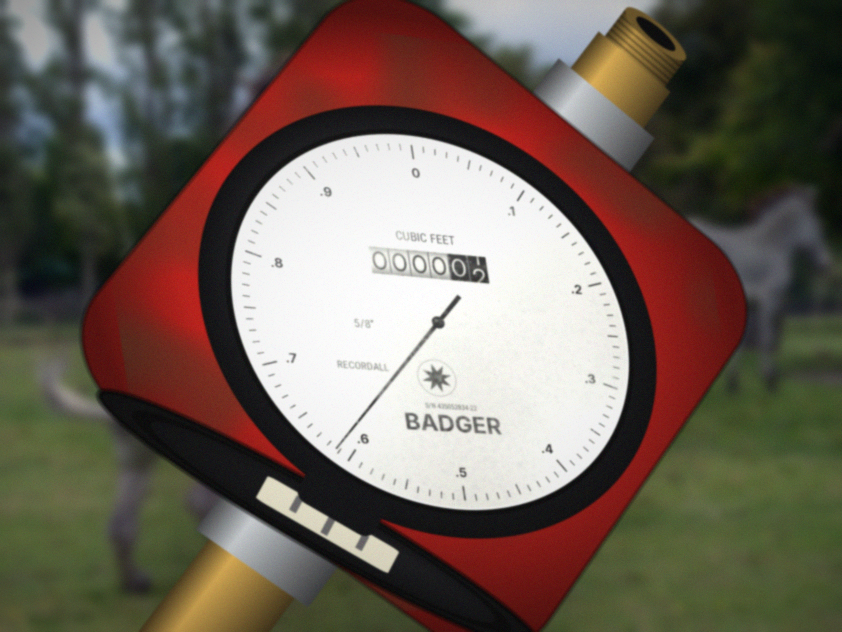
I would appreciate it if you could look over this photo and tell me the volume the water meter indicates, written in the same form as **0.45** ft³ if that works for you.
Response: **1.61** ft³
